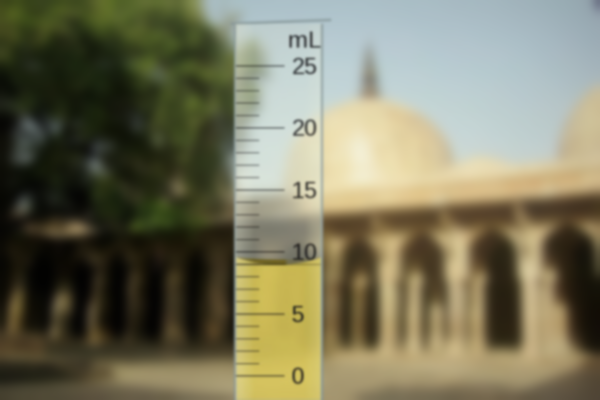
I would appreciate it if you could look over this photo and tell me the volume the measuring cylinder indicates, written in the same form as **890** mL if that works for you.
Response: **9** mL
